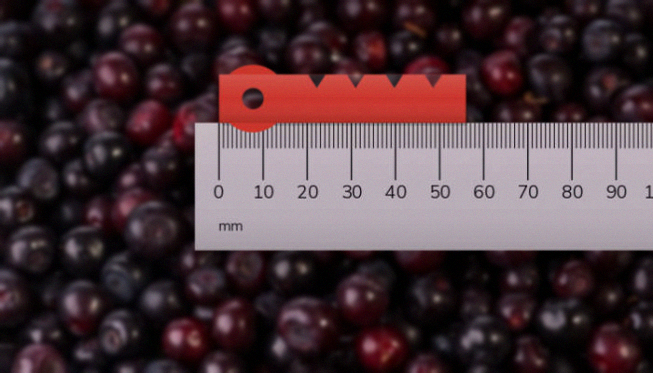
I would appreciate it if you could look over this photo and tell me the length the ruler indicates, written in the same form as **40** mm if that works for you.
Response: **56** mm
